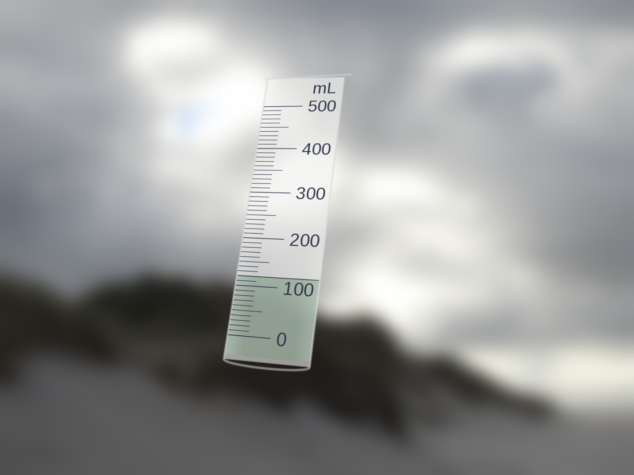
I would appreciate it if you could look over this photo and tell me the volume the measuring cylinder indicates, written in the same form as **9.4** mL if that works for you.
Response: **120** mL
